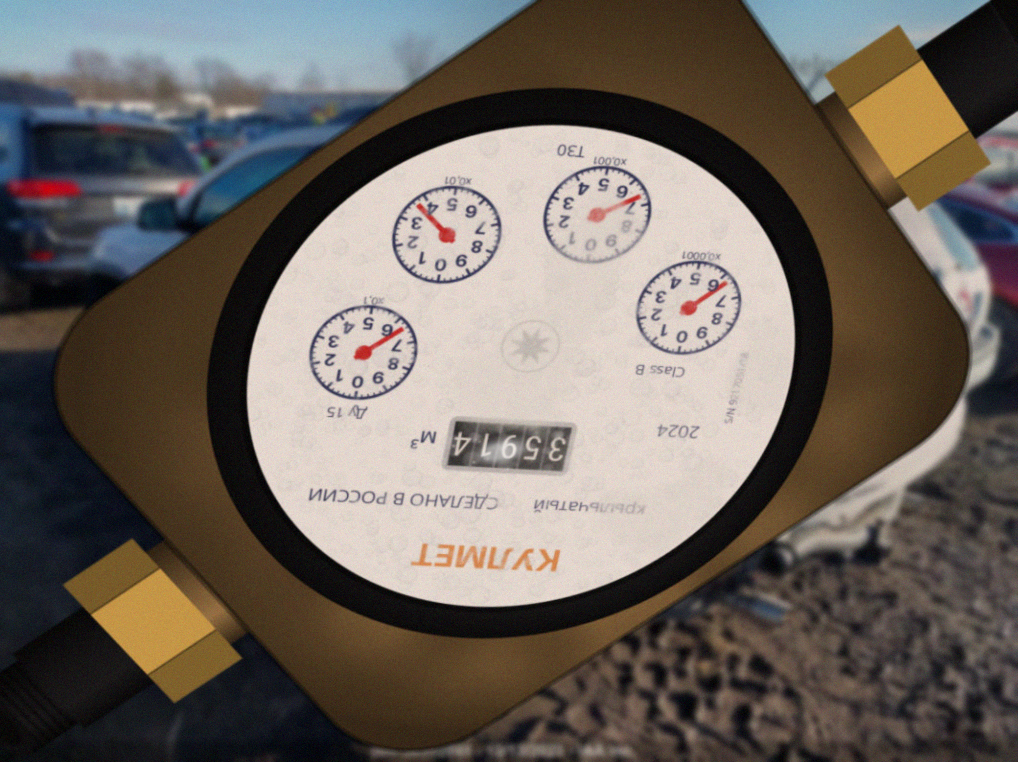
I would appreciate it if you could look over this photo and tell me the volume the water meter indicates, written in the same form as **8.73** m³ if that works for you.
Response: **35914.6366** m³
